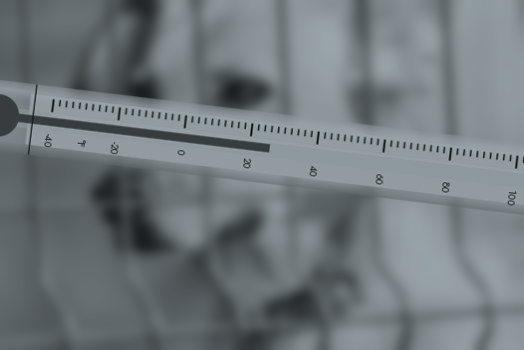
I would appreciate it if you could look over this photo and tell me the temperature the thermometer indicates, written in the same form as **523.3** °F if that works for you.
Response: **26** °F
